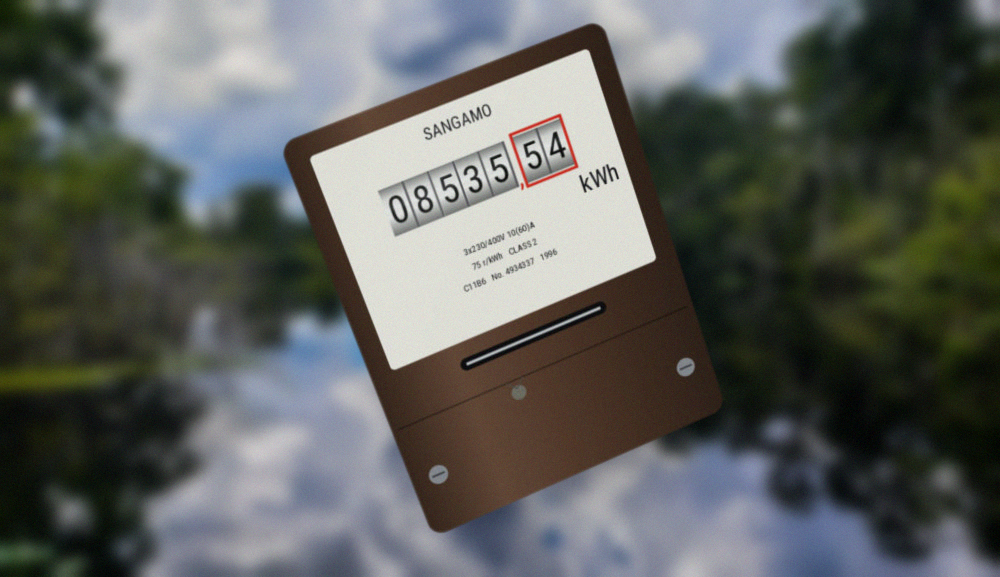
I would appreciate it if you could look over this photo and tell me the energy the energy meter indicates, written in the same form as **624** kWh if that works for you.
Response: **8535.54** kWh
